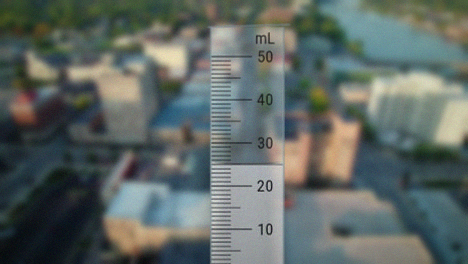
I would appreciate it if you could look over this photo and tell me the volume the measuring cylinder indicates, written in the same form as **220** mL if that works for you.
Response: **25** mL
